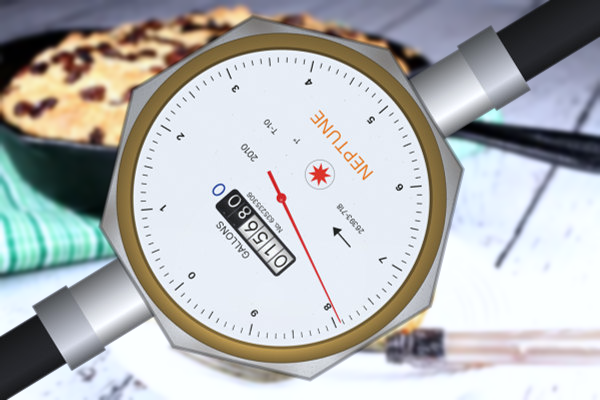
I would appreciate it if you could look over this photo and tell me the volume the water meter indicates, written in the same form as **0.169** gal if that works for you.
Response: **156797.9** gal
